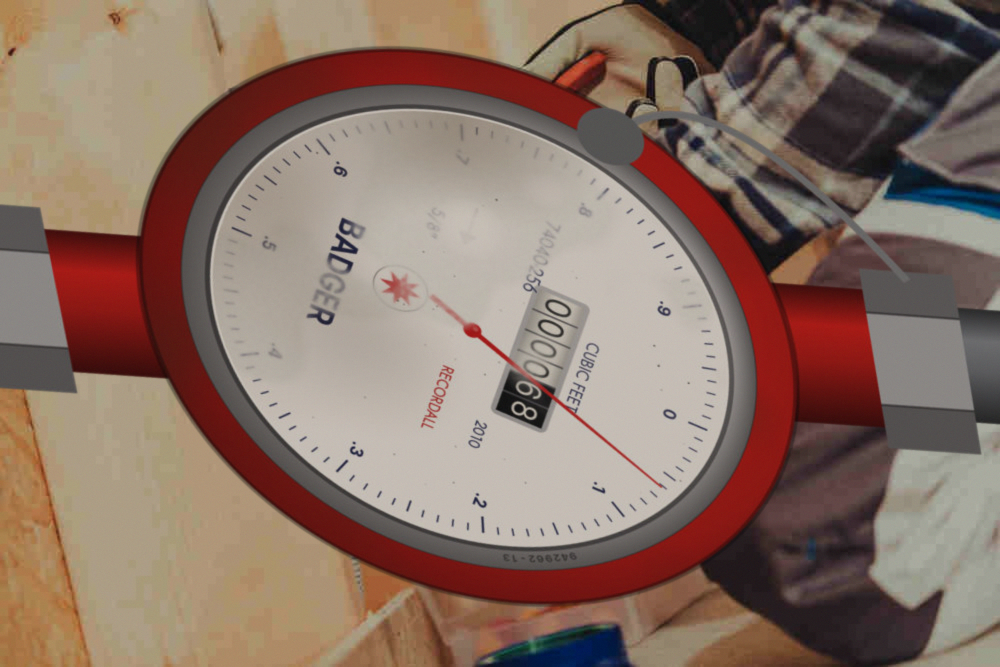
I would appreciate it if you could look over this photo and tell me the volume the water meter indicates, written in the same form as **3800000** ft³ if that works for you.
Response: **68.06** ft³
